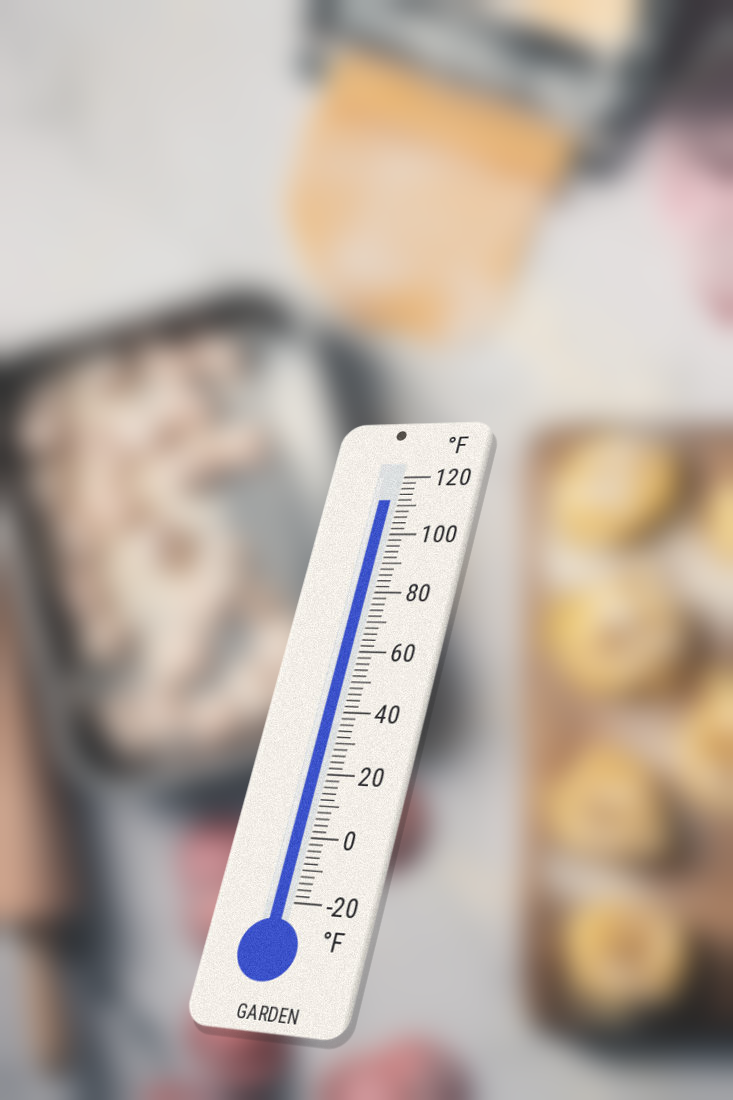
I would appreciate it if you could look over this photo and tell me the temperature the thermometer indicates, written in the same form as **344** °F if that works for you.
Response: **112** °F
